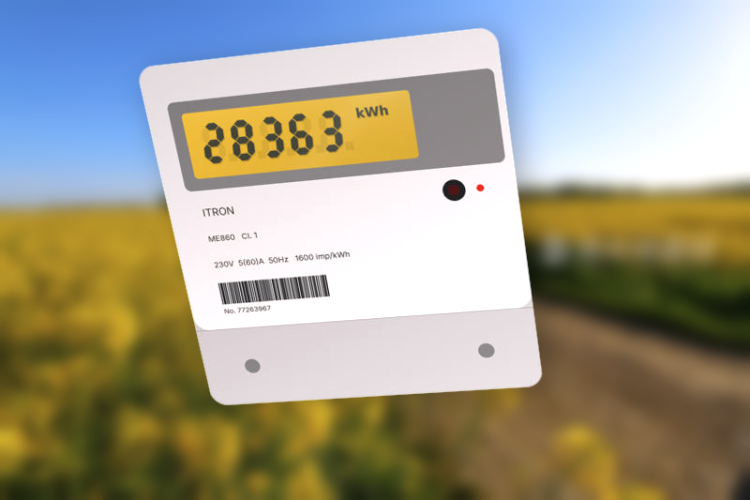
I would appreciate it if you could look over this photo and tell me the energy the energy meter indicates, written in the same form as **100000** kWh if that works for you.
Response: **28363** kWh
